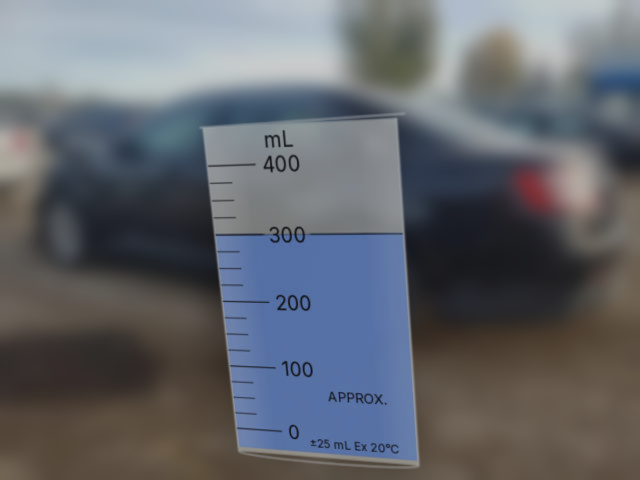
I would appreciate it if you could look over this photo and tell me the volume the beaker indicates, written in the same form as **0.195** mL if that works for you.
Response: **300** mL
